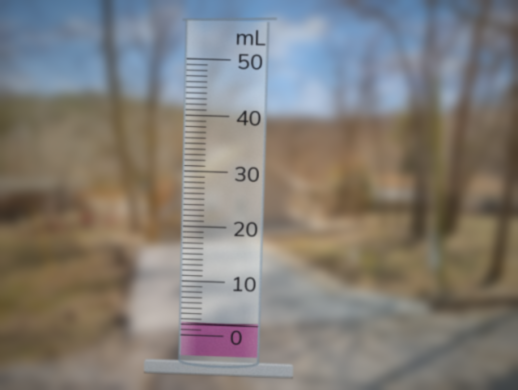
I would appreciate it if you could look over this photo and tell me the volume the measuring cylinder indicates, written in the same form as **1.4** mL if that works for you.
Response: **2** mL
